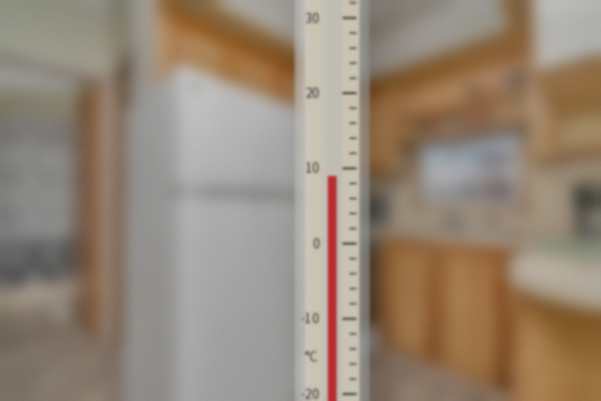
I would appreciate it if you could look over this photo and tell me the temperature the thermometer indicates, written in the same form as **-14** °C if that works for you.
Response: **9** °C
